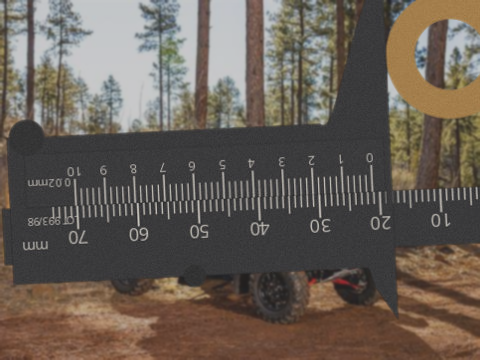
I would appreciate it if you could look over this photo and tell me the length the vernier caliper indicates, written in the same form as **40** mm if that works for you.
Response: **21.2** mm
